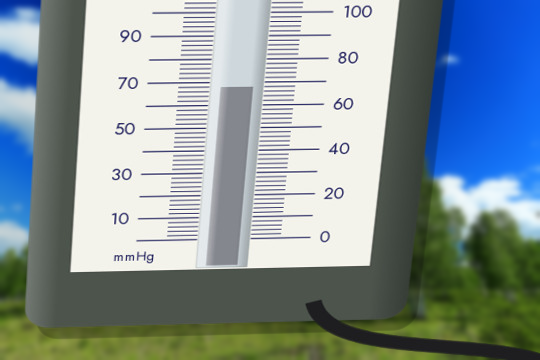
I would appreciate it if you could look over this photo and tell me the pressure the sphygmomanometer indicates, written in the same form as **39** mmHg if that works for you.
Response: **68** mmHg
